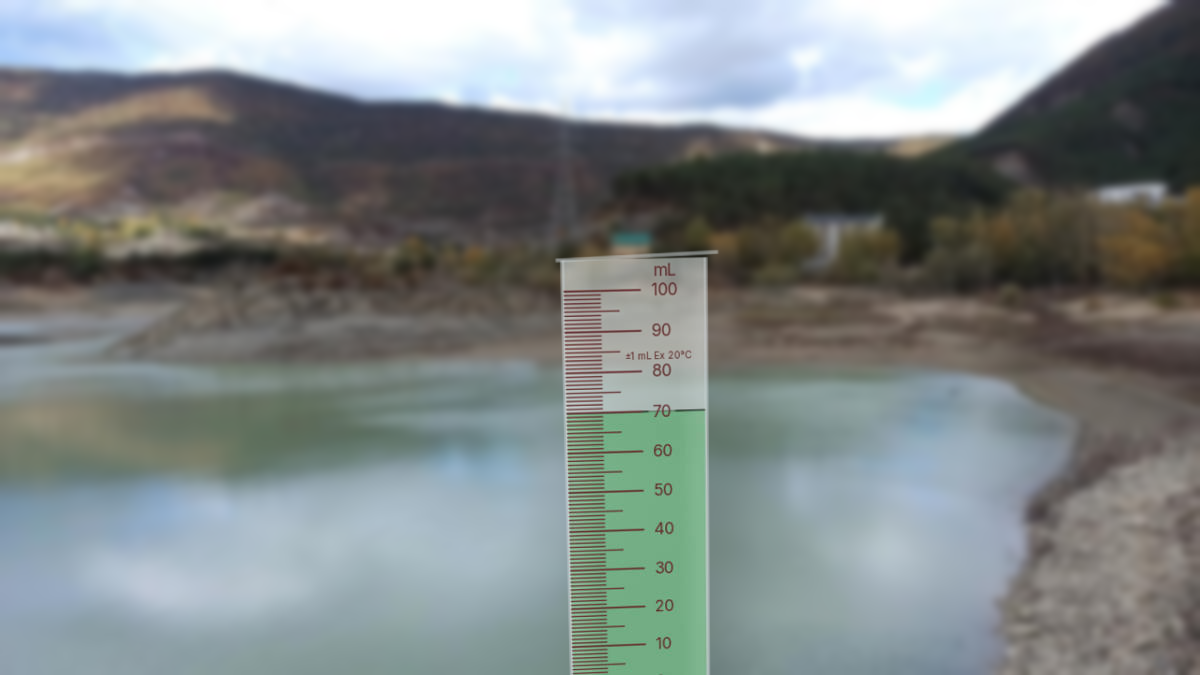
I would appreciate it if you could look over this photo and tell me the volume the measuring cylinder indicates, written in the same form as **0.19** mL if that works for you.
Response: **70** mL
